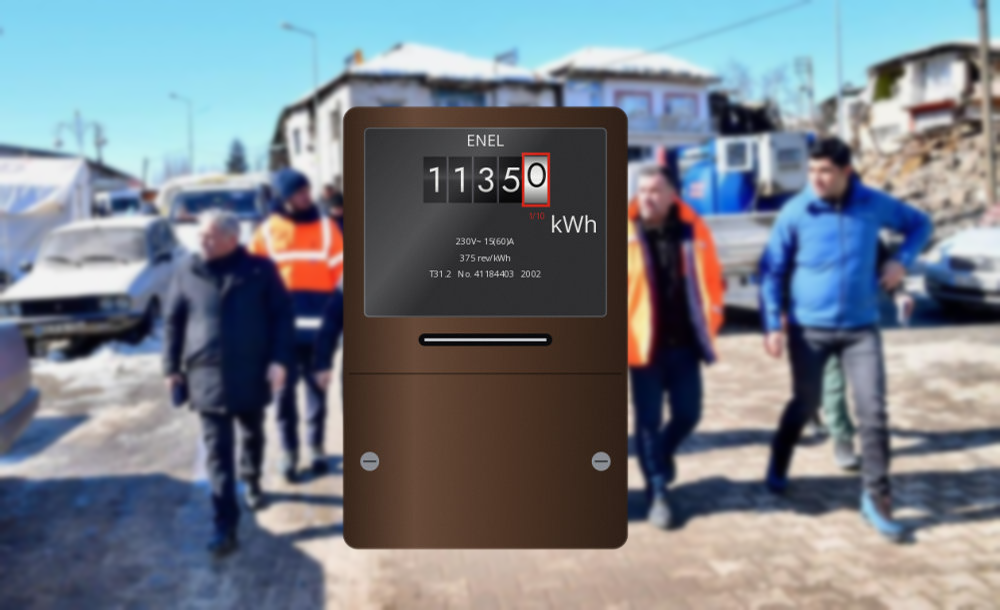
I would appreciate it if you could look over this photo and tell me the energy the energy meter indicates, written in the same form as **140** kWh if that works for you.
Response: **1135.0** kWh
